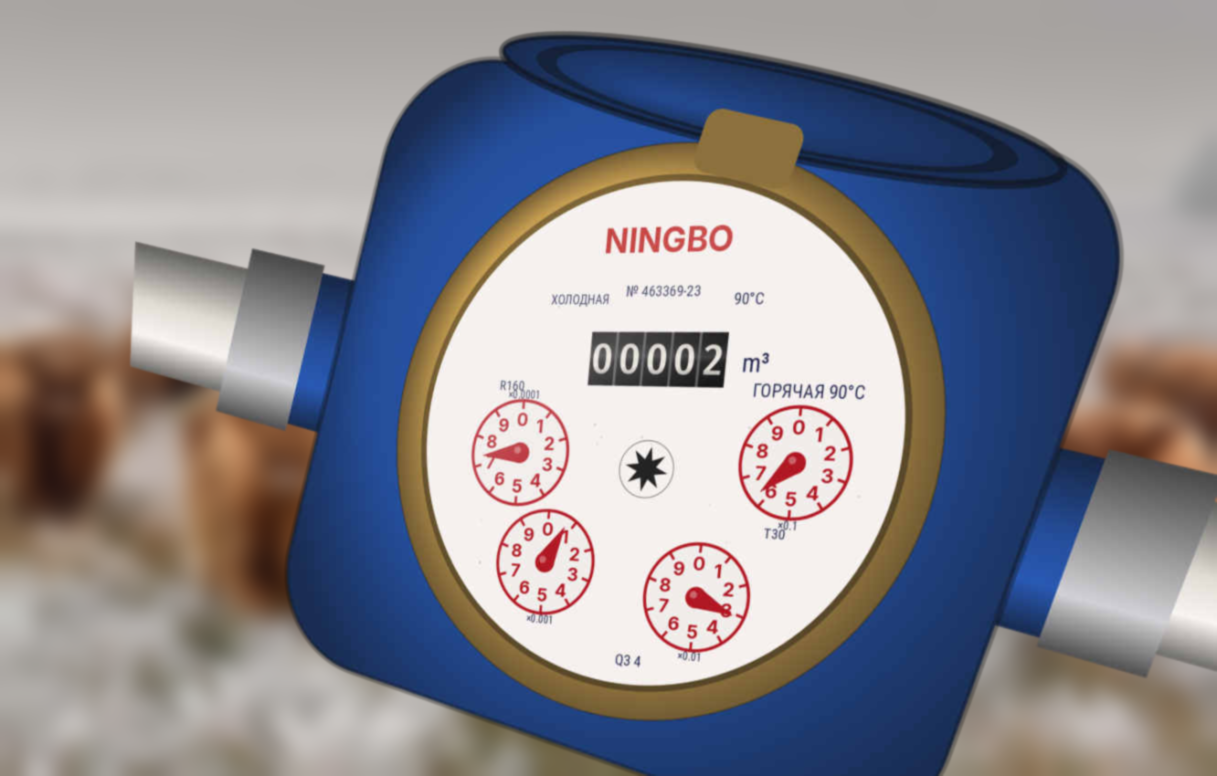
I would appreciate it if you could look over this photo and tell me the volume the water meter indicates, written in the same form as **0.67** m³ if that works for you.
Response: **2.6307** m³
